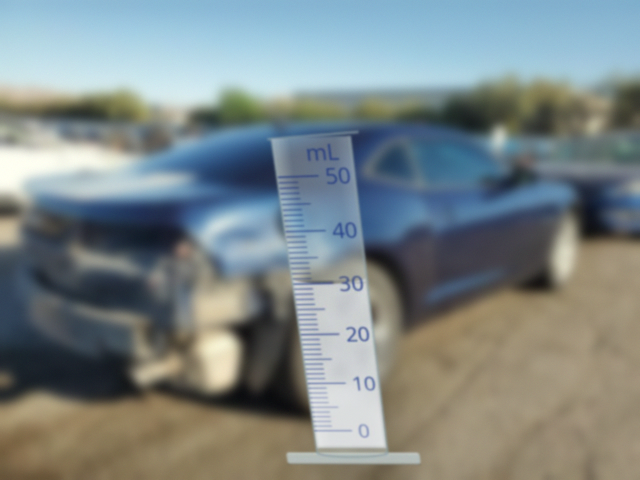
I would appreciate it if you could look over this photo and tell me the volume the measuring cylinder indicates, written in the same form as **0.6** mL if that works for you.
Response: **30** mL
